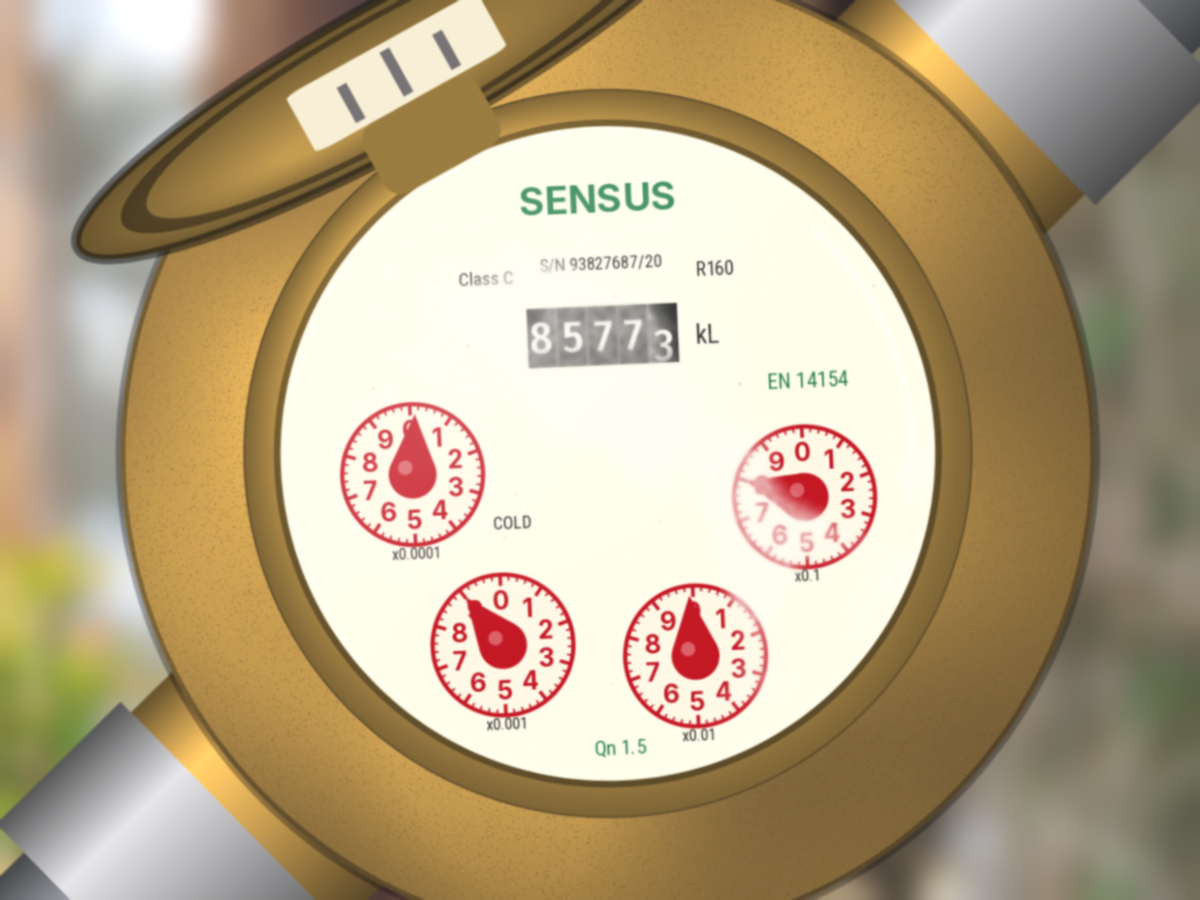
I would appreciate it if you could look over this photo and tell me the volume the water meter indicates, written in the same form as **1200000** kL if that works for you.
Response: **85772.7990** kL
